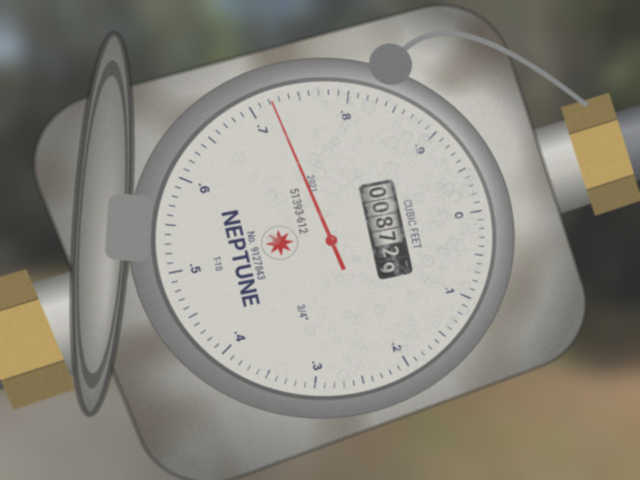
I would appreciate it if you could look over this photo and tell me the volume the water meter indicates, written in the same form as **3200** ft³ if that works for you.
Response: **8728.72** ft³
